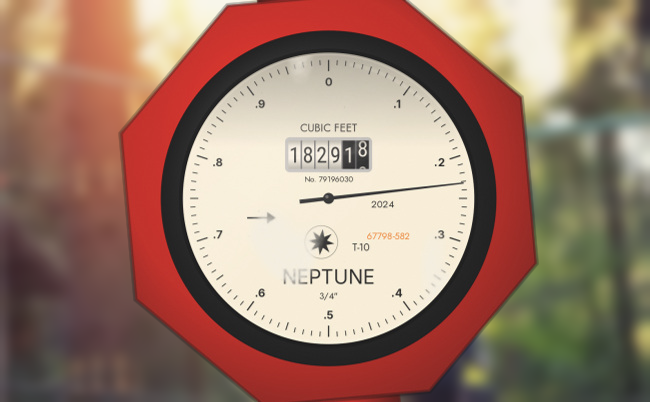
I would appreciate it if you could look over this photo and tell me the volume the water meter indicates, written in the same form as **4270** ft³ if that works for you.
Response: **182918.23** ft³
